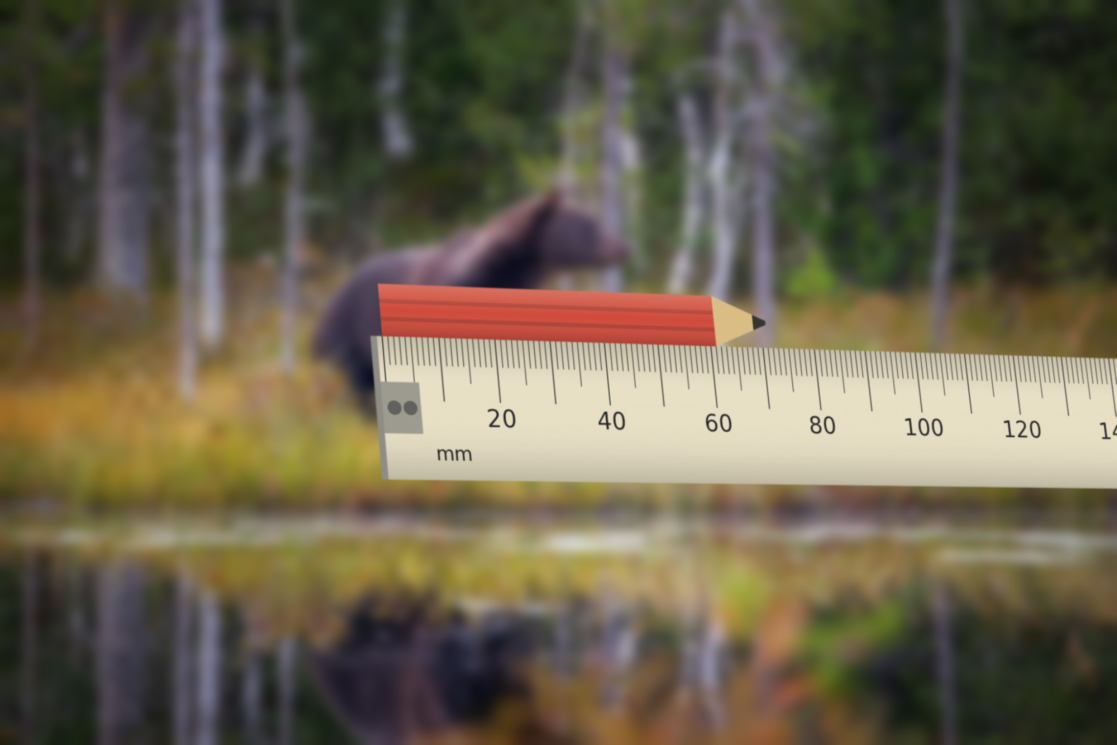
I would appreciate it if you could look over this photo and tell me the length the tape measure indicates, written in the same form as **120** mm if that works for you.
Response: **71** mm
